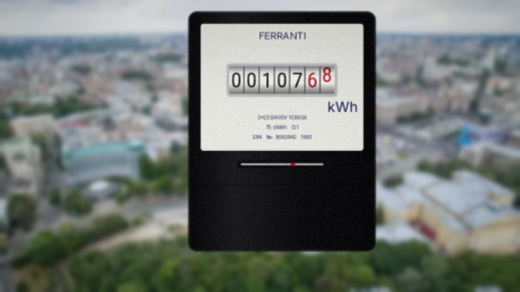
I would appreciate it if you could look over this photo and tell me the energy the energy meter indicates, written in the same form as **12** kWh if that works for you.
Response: **107.68** kWh
